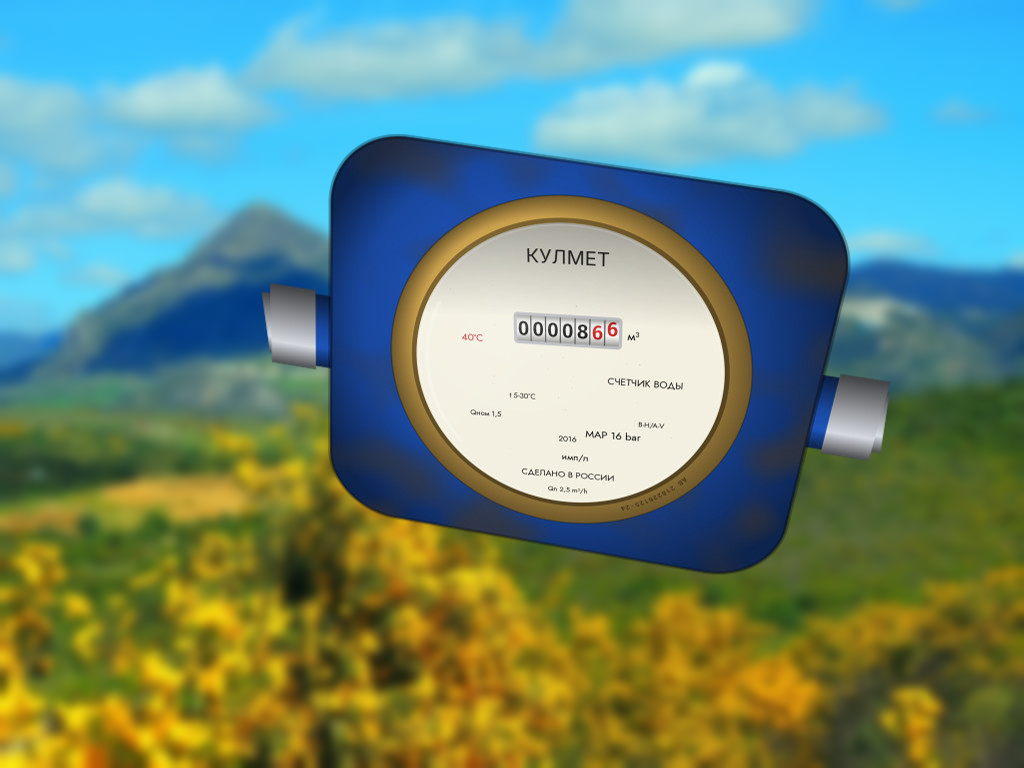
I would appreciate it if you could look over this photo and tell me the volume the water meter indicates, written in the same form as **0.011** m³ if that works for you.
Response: **8.66** m³
